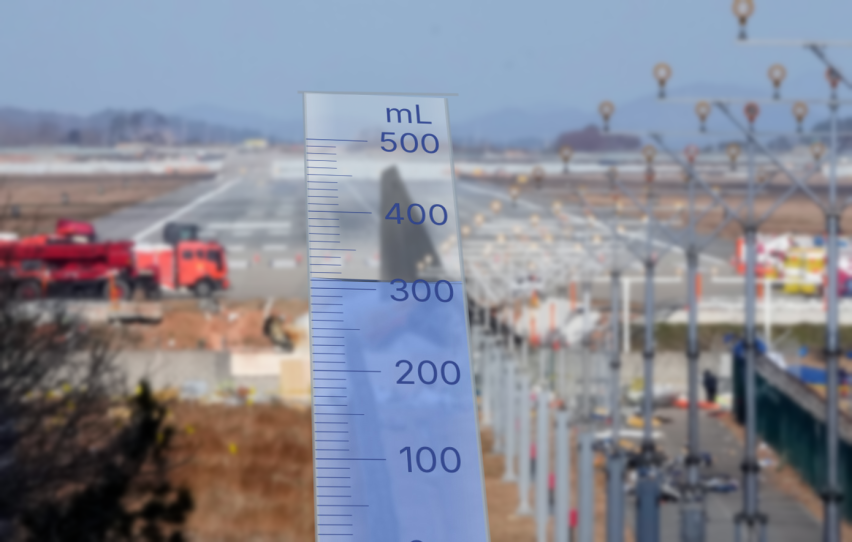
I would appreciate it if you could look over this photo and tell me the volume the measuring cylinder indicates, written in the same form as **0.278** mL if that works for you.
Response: **310** mL
